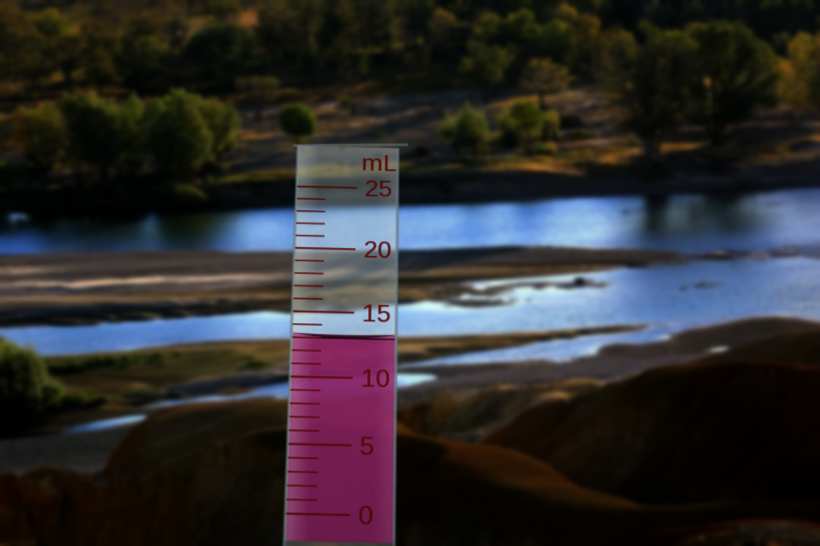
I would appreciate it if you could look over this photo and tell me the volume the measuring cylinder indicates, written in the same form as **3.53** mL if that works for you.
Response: **13** mL
